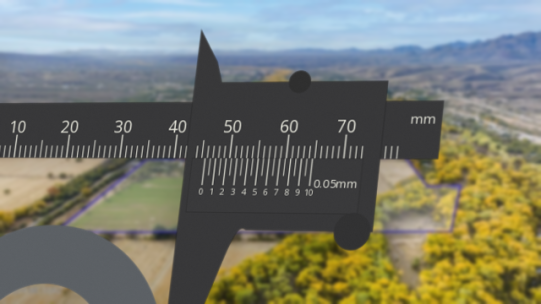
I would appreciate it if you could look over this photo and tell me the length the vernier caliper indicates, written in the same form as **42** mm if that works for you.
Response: **45.6** mm
